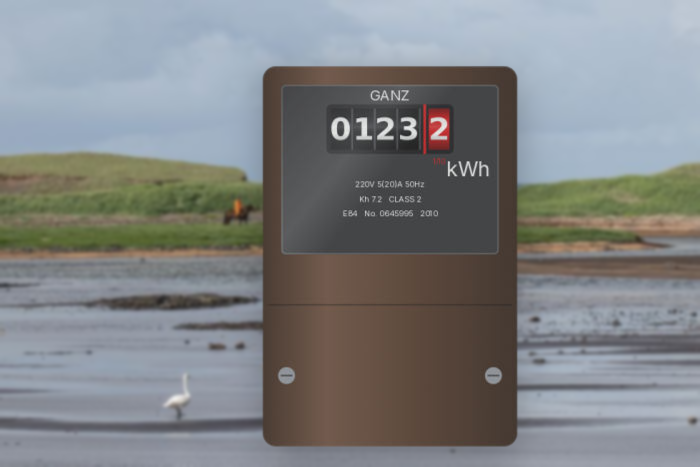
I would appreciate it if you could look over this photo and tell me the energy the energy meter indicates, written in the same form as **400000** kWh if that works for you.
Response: **123.2** kWh
